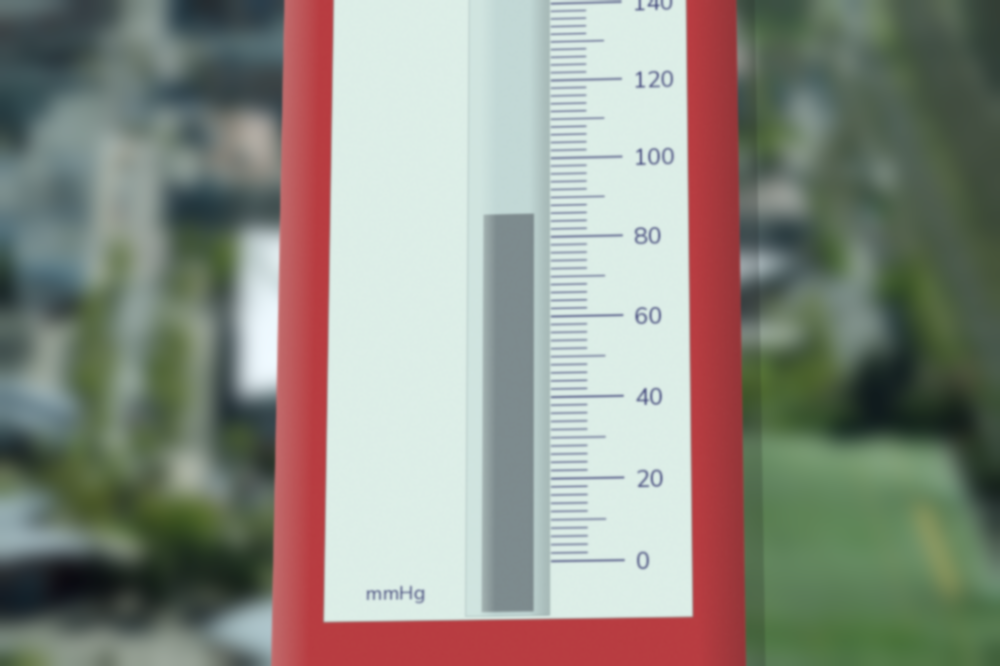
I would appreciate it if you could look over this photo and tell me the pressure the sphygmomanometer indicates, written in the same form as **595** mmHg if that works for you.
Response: **86** mmHg
